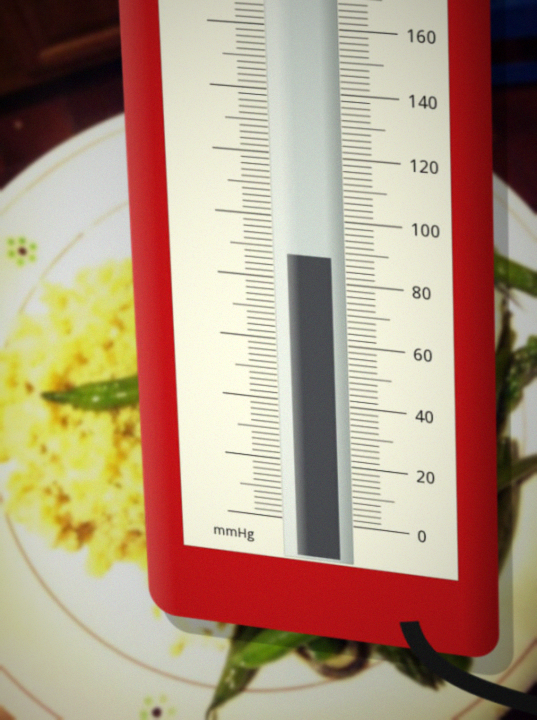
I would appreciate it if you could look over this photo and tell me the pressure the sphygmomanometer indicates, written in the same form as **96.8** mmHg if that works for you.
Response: **88** mmHg
